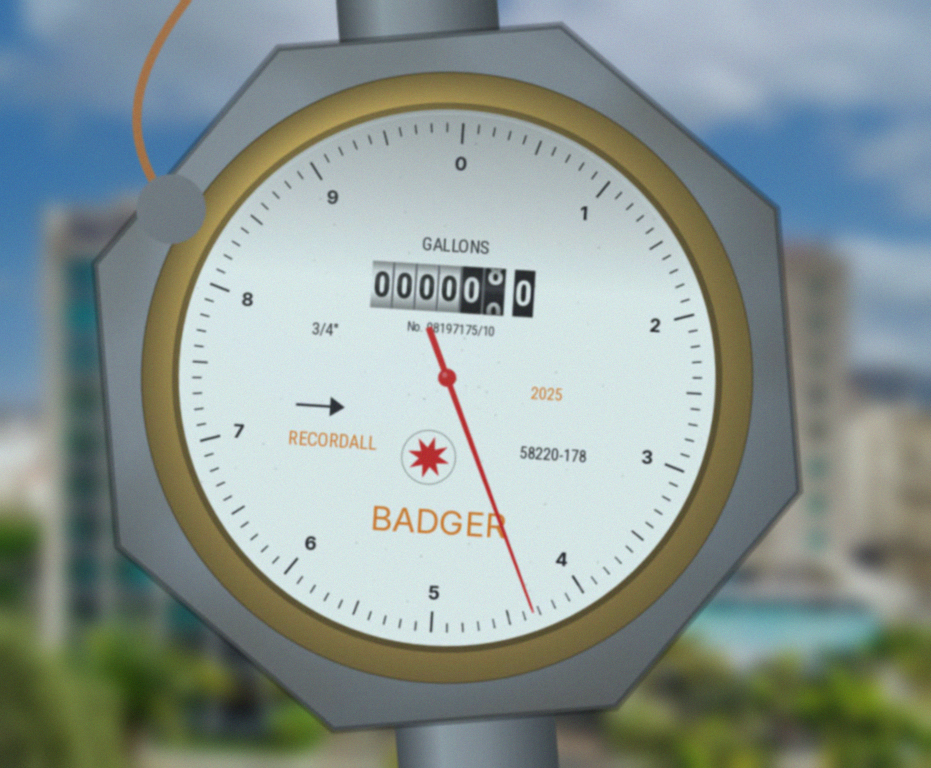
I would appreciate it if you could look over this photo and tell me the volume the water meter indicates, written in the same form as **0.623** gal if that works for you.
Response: **84.3** gal
